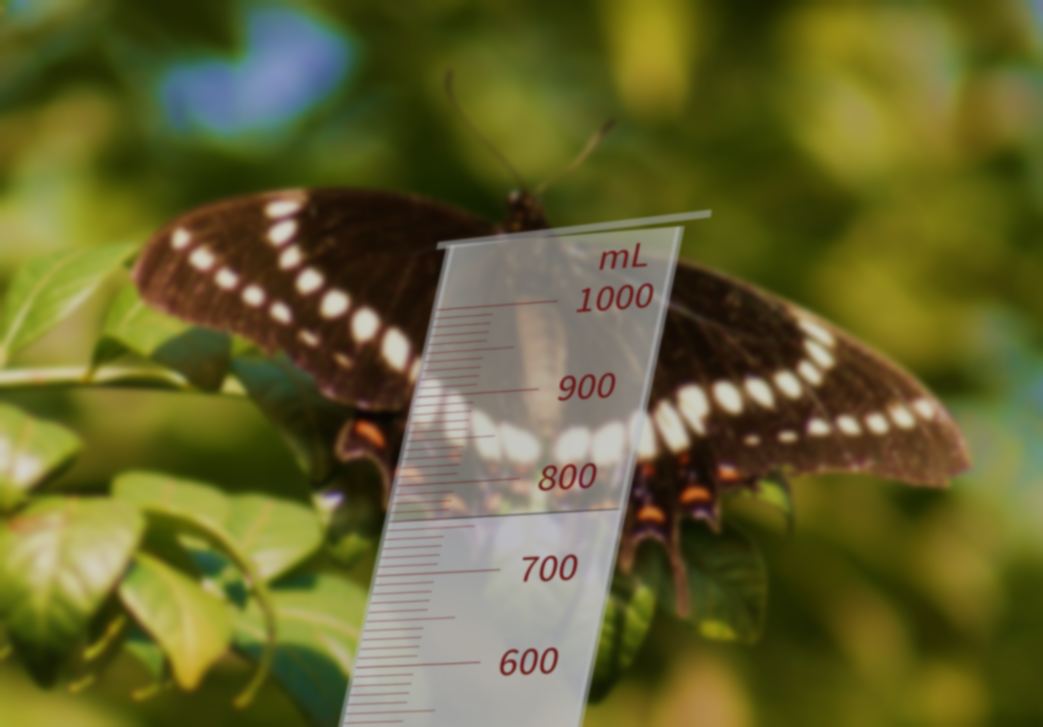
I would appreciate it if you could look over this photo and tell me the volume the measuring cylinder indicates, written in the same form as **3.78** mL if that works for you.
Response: **760** mL
